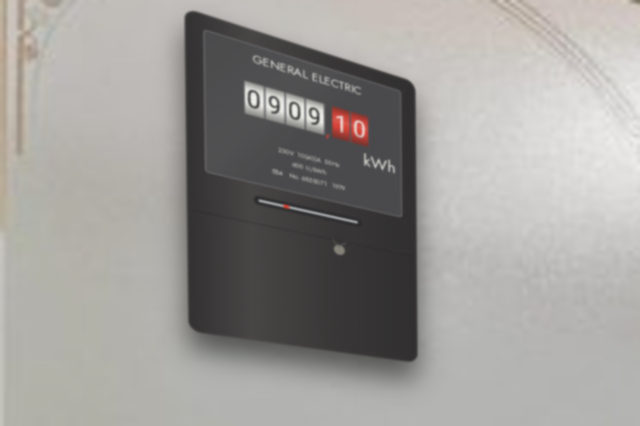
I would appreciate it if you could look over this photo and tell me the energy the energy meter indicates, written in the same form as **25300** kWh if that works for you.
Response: **909.10** kWh
